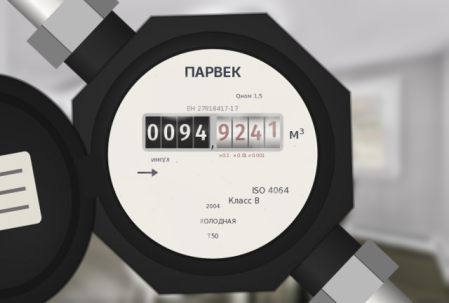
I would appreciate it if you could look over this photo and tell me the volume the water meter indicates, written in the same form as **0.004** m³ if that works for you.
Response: **94.9241** m³
